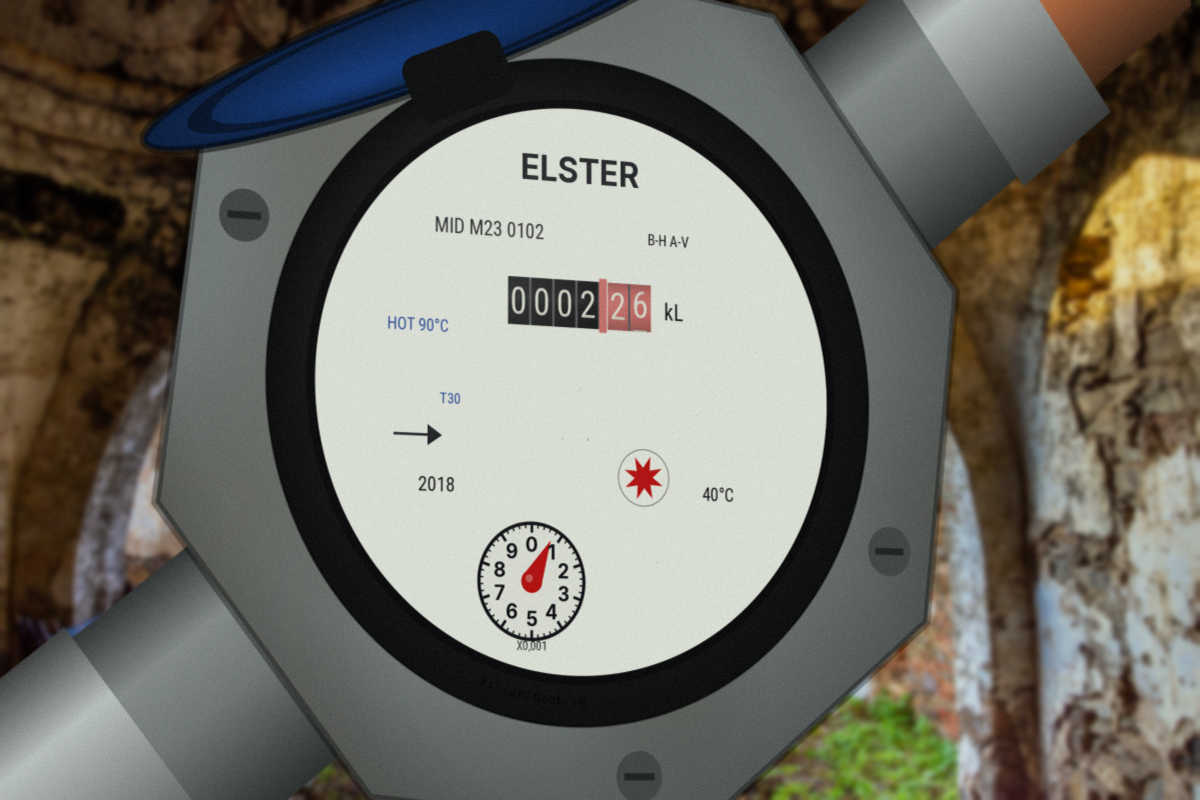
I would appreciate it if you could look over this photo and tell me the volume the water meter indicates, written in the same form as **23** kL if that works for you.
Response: **2.260** kL
